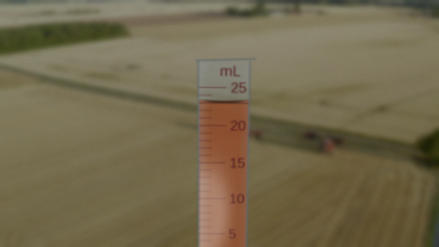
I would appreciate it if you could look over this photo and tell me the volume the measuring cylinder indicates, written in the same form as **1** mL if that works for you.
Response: **23** mL
